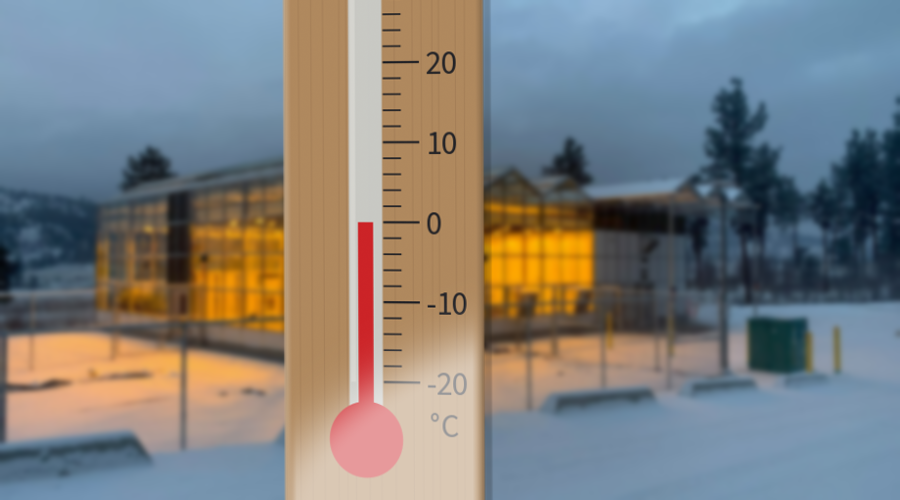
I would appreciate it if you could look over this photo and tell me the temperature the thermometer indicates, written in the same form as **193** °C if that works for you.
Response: **0** °C
